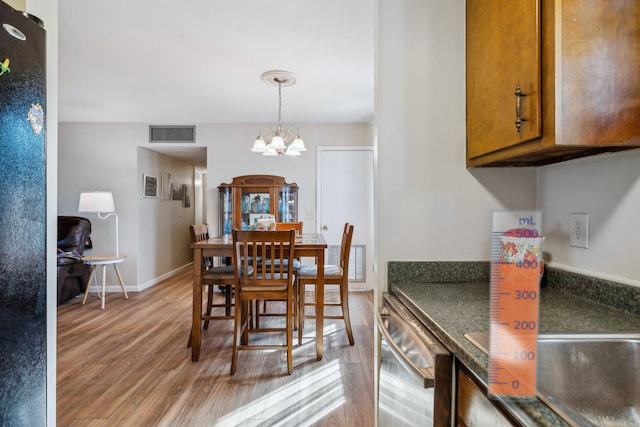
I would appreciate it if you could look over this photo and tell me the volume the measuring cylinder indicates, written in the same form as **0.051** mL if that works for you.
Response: **400** mL
